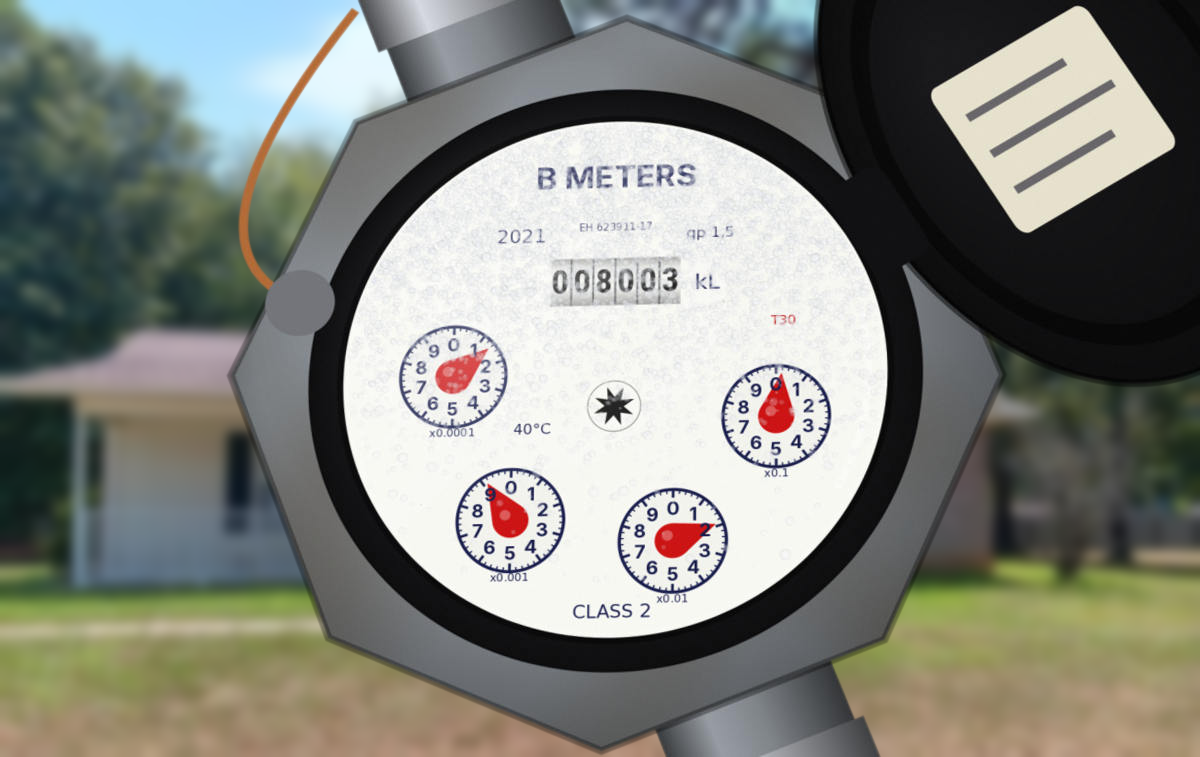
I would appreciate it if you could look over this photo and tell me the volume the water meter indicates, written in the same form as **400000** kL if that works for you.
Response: **8003.0191** kL
